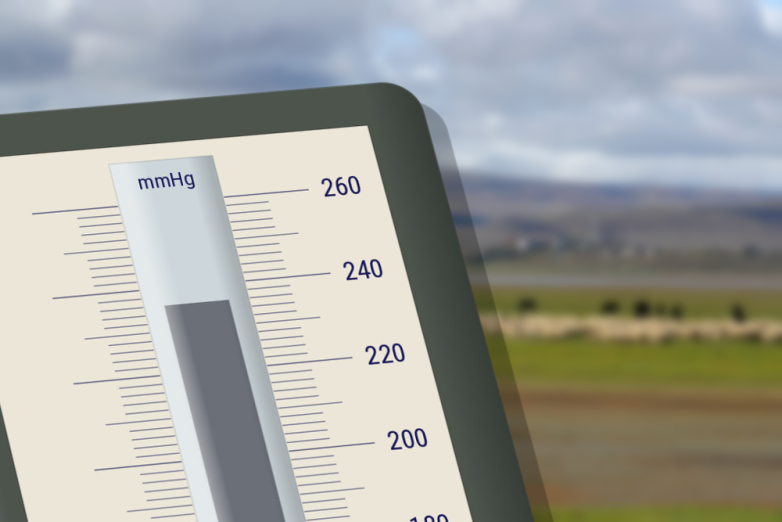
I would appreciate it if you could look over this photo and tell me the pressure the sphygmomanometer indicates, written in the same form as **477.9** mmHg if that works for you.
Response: **236** mmHg
